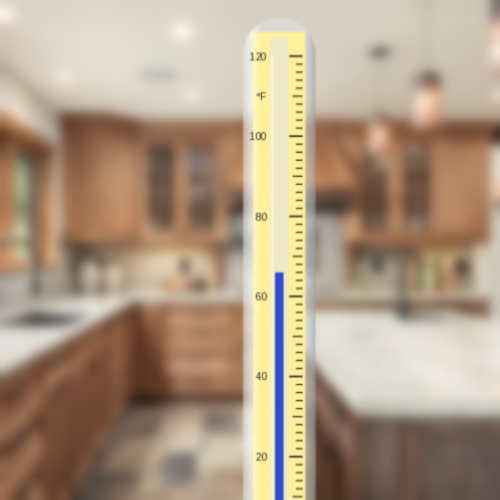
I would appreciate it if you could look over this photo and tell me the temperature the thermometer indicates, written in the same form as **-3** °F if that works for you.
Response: **66** °F
